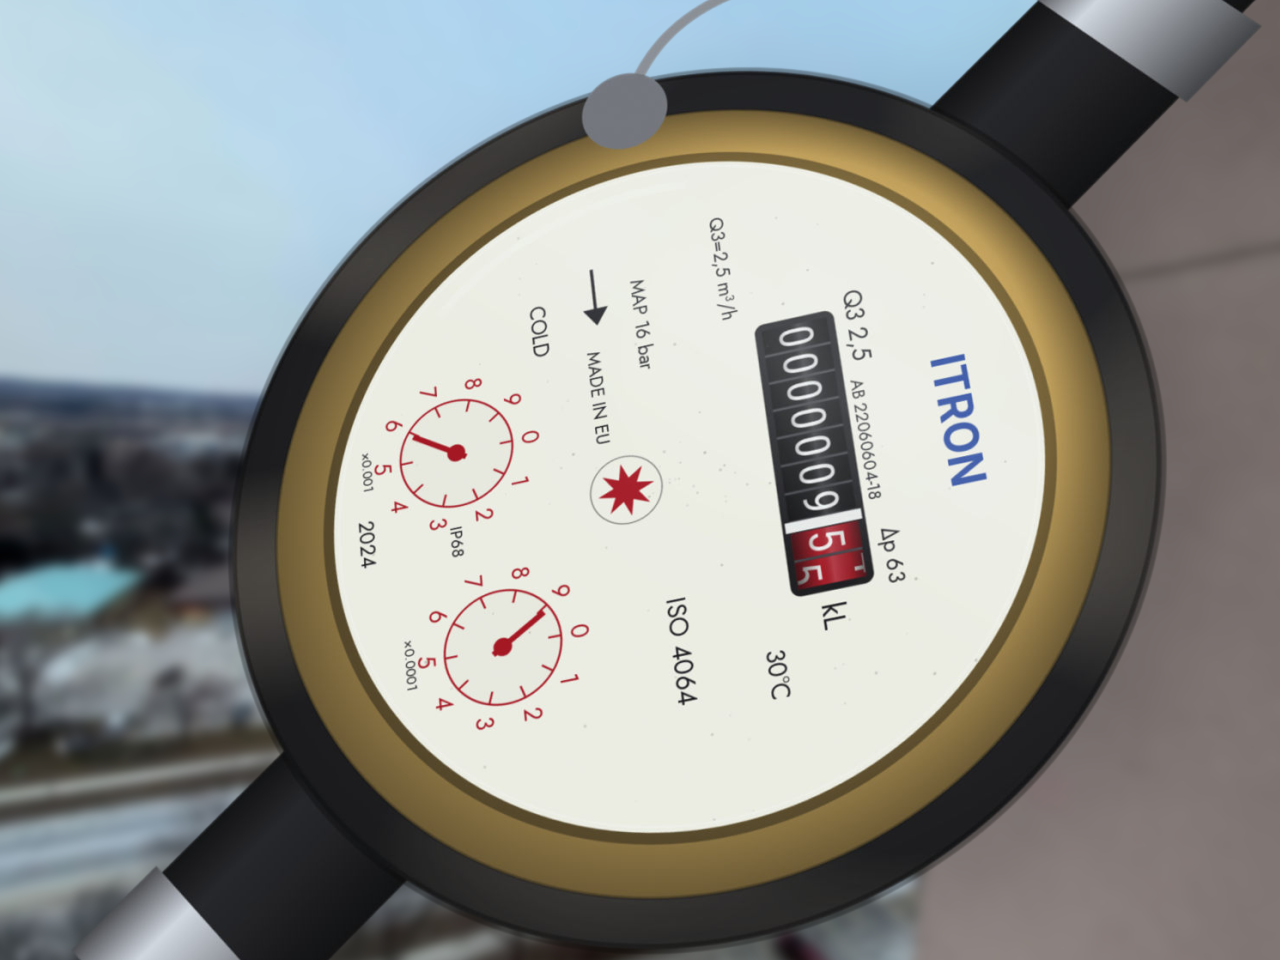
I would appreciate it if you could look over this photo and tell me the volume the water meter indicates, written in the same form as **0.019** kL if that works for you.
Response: **9.5459** kL
